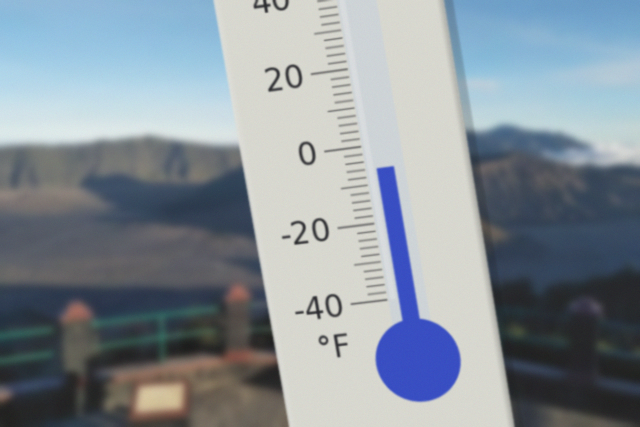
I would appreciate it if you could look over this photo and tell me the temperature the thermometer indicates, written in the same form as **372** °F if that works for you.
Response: **-6** °F
